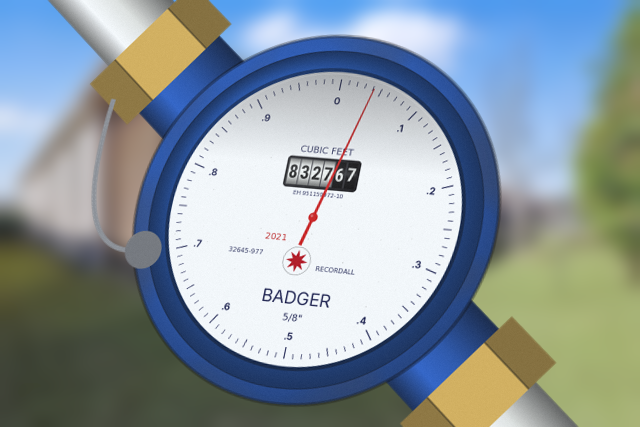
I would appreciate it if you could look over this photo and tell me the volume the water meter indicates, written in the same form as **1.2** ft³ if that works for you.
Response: **832767.04** ft³
